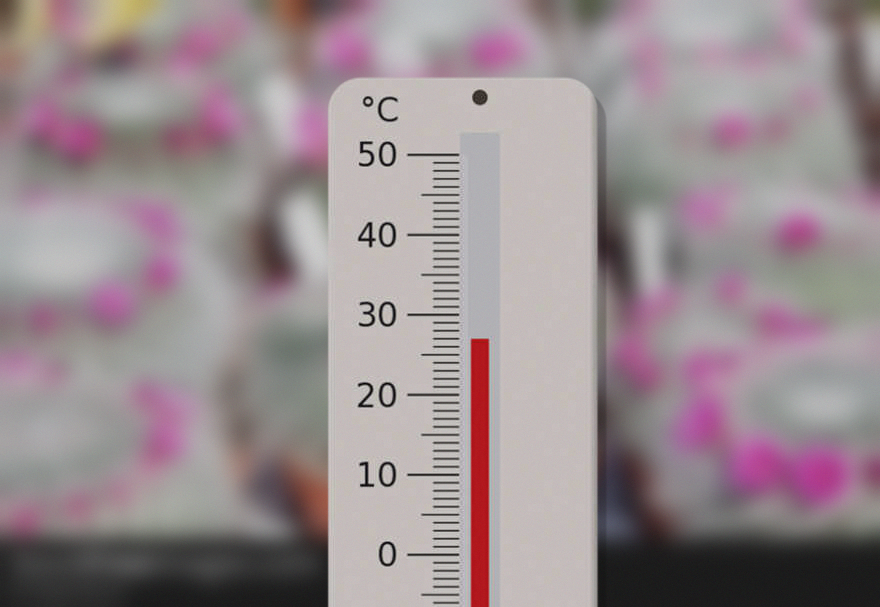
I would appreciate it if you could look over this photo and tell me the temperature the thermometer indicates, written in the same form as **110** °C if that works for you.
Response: **27** °C
